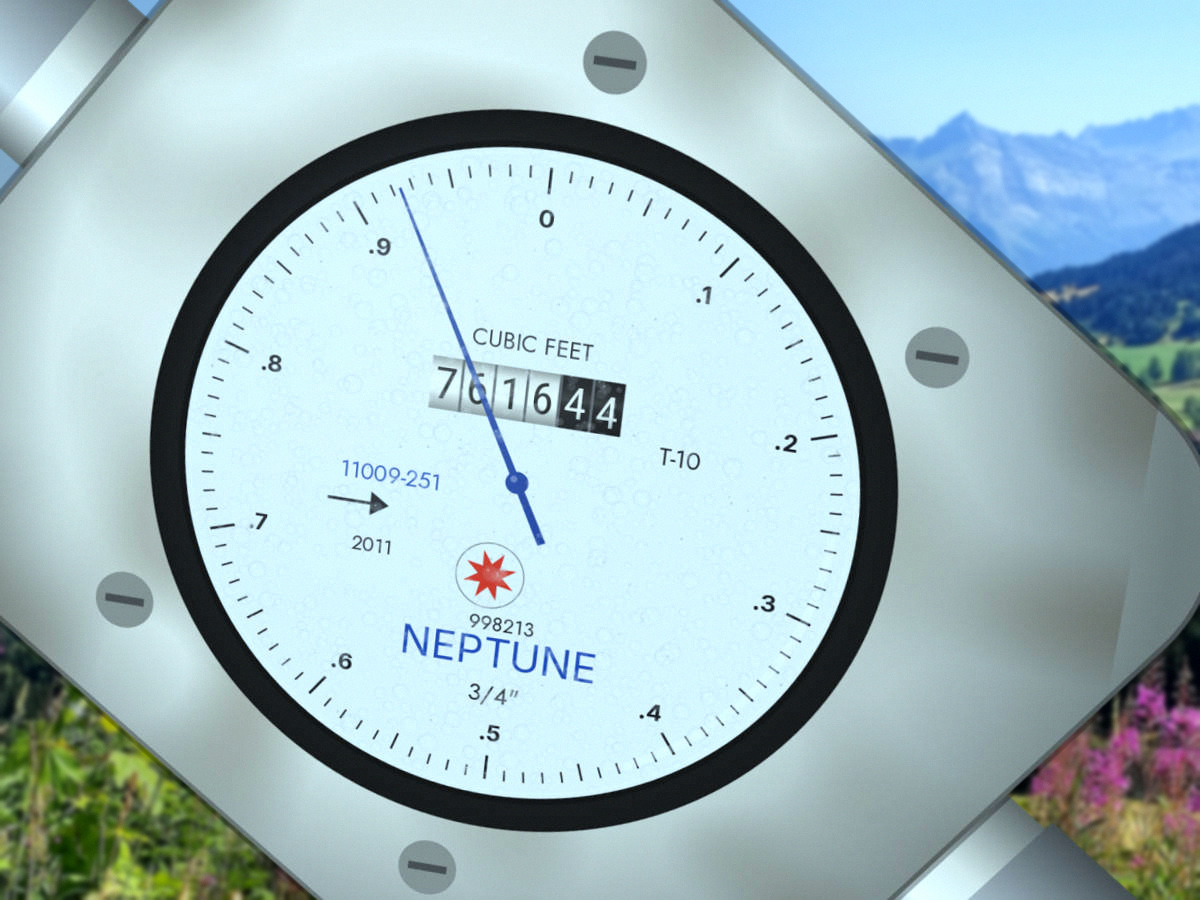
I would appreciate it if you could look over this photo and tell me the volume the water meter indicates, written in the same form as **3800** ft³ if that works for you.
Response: **761643.92** ft³
